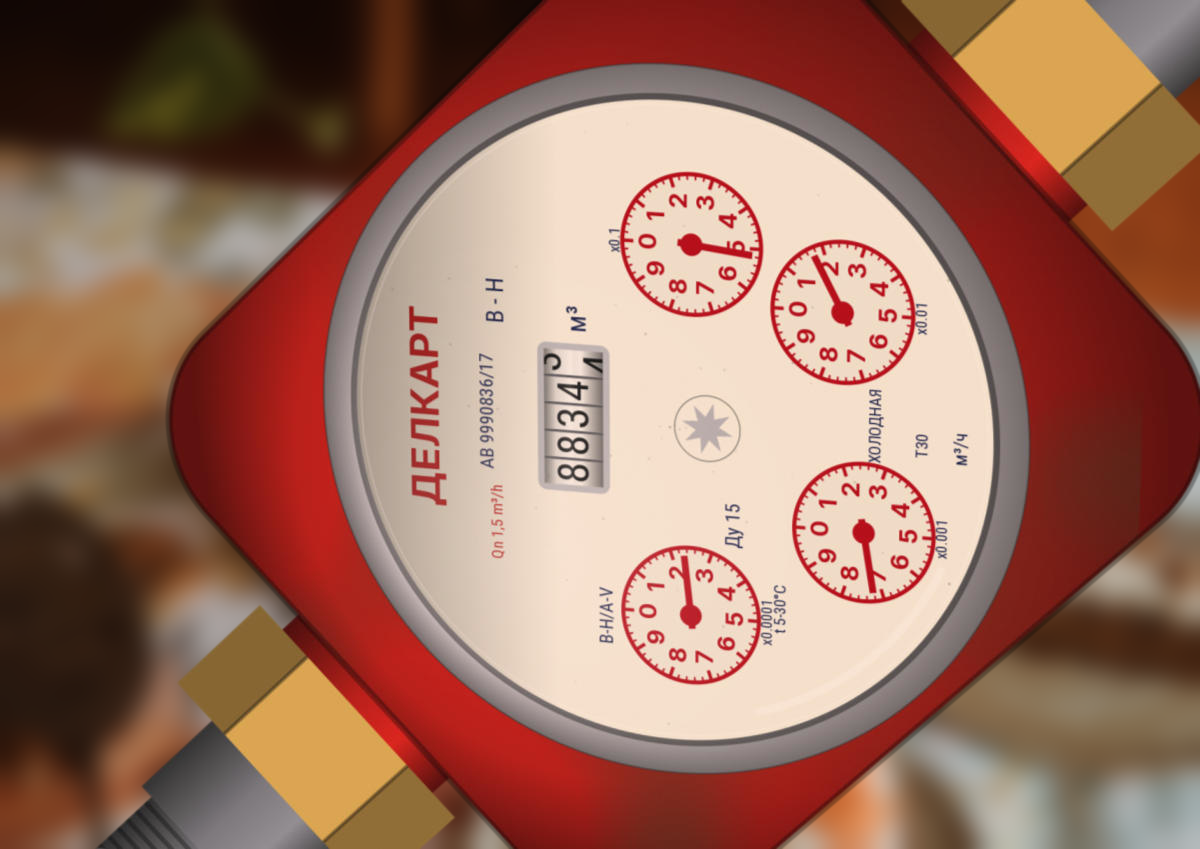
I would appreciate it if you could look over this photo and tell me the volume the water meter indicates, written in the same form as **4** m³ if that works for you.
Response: **88343.5172** m³
